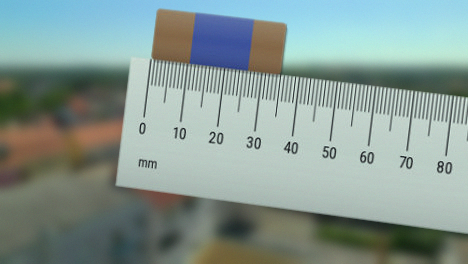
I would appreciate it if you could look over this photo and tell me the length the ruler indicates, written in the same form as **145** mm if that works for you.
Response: **35** mm
